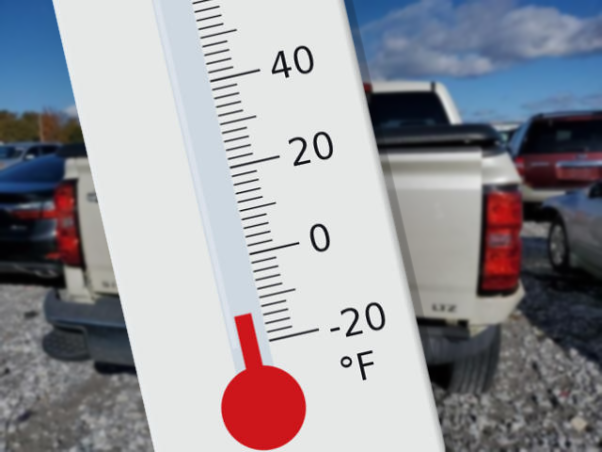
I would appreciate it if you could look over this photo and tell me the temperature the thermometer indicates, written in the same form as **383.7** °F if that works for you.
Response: **-13** °F
